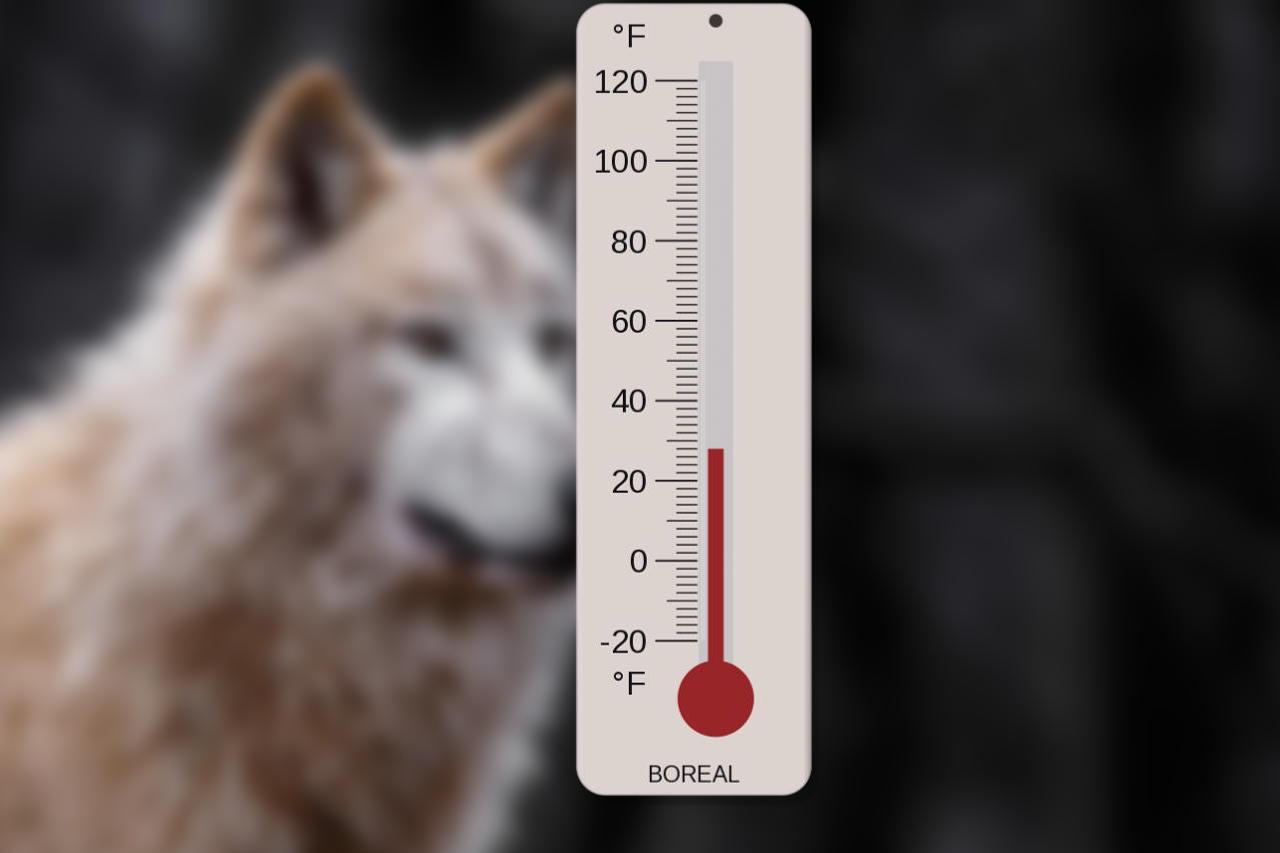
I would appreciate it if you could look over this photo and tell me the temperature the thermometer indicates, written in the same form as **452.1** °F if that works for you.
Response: **28** °F
